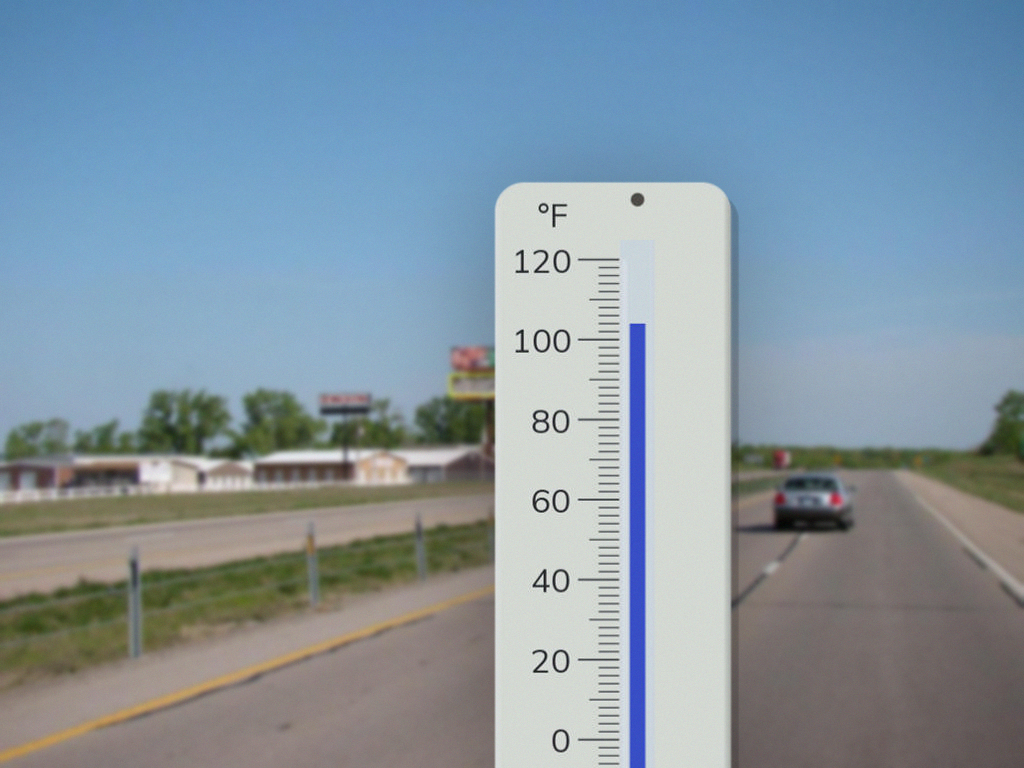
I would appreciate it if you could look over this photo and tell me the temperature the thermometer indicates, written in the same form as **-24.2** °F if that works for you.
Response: **104** °F
